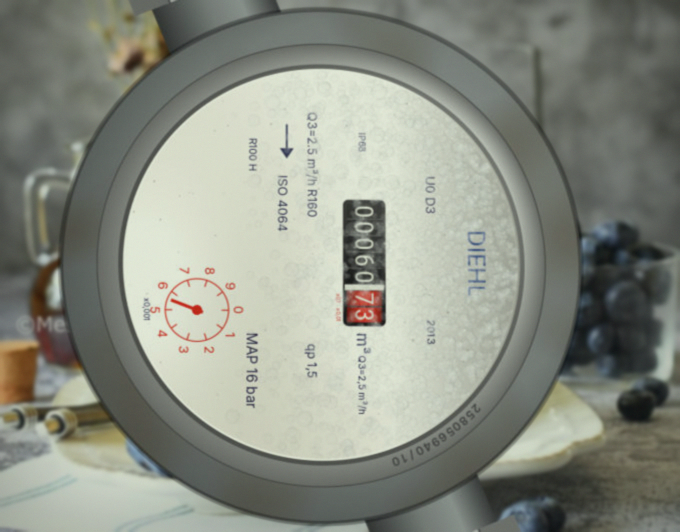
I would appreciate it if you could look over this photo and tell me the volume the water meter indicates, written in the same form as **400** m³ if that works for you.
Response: **60.735** m³
